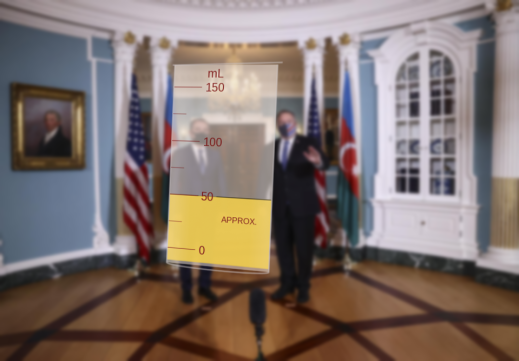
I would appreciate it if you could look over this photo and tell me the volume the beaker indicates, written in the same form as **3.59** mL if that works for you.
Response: **50** mL
